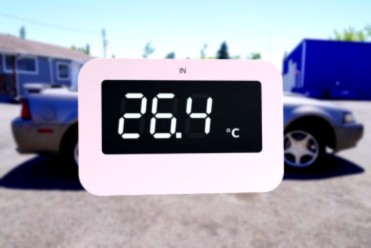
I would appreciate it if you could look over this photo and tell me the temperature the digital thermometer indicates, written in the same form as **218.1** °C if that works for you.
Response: **26.4** °C
